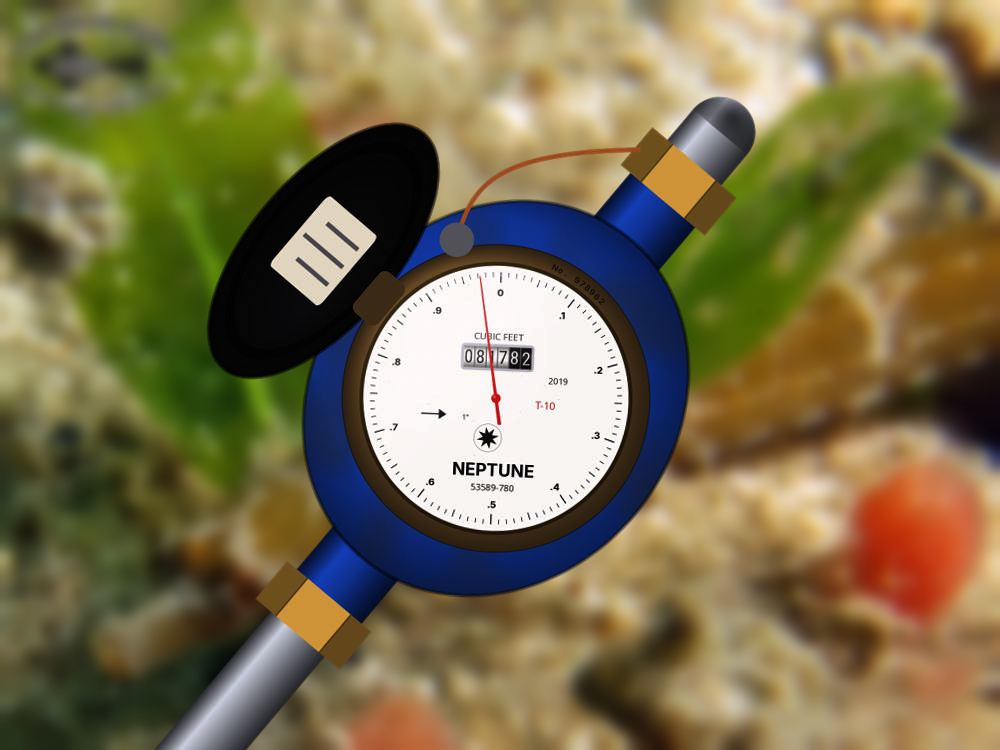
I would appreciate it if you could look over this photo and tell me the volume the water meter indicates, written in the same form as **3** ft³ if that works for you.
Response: **81781.97** ft³
